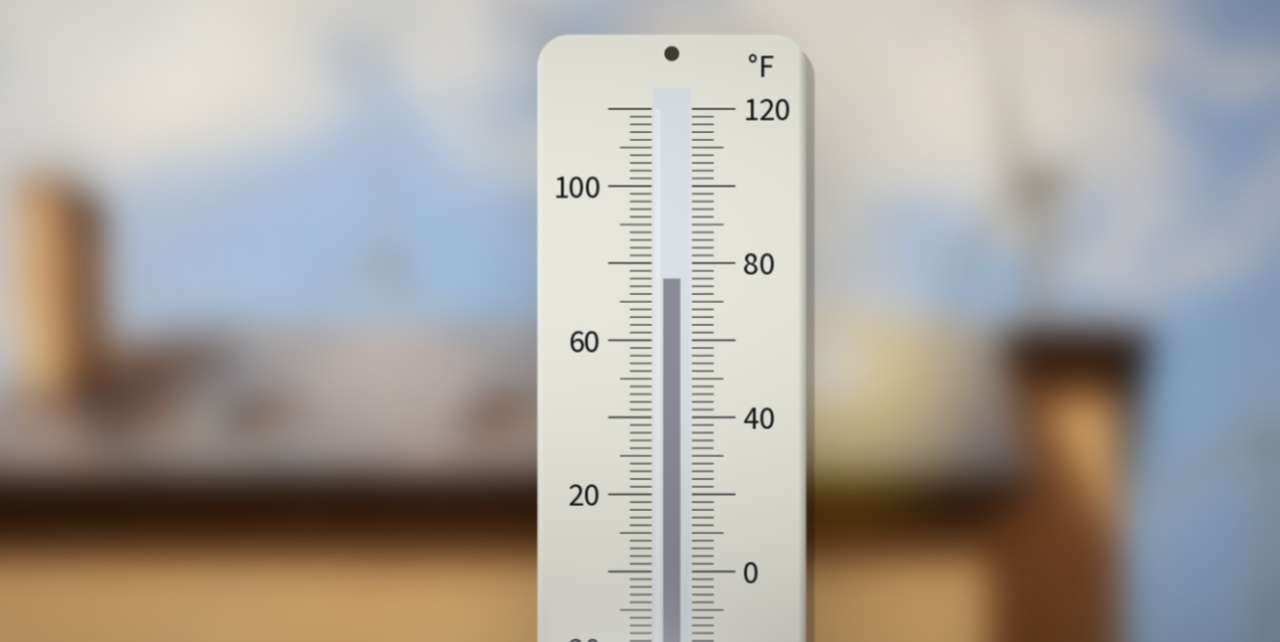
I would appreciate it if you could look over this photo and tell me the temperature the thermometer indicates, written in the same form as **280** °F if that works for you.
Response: **76** °F
